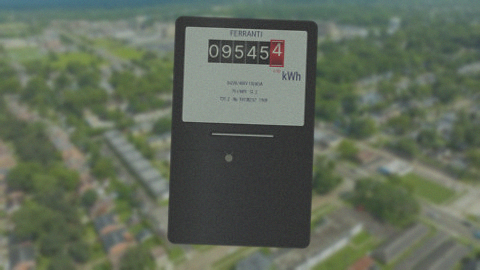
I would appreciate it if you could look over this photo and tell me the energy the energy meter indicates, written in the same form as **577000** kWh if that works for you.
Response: **9545.4** kWh
